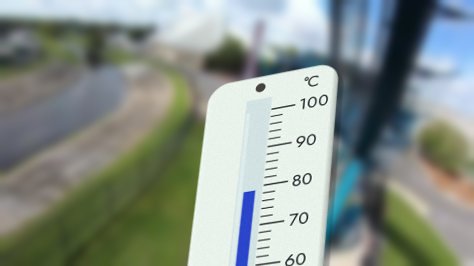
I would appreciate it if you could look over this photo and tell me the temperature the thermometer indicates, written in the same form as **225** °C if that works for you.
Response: **79** °C
